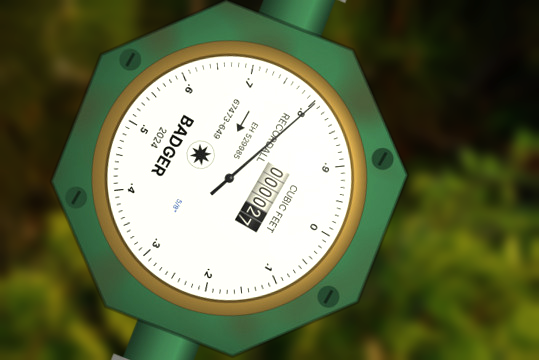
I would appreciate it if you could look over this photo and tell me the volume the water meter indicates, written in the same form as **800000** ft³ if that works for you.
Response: **26.80** ft³
